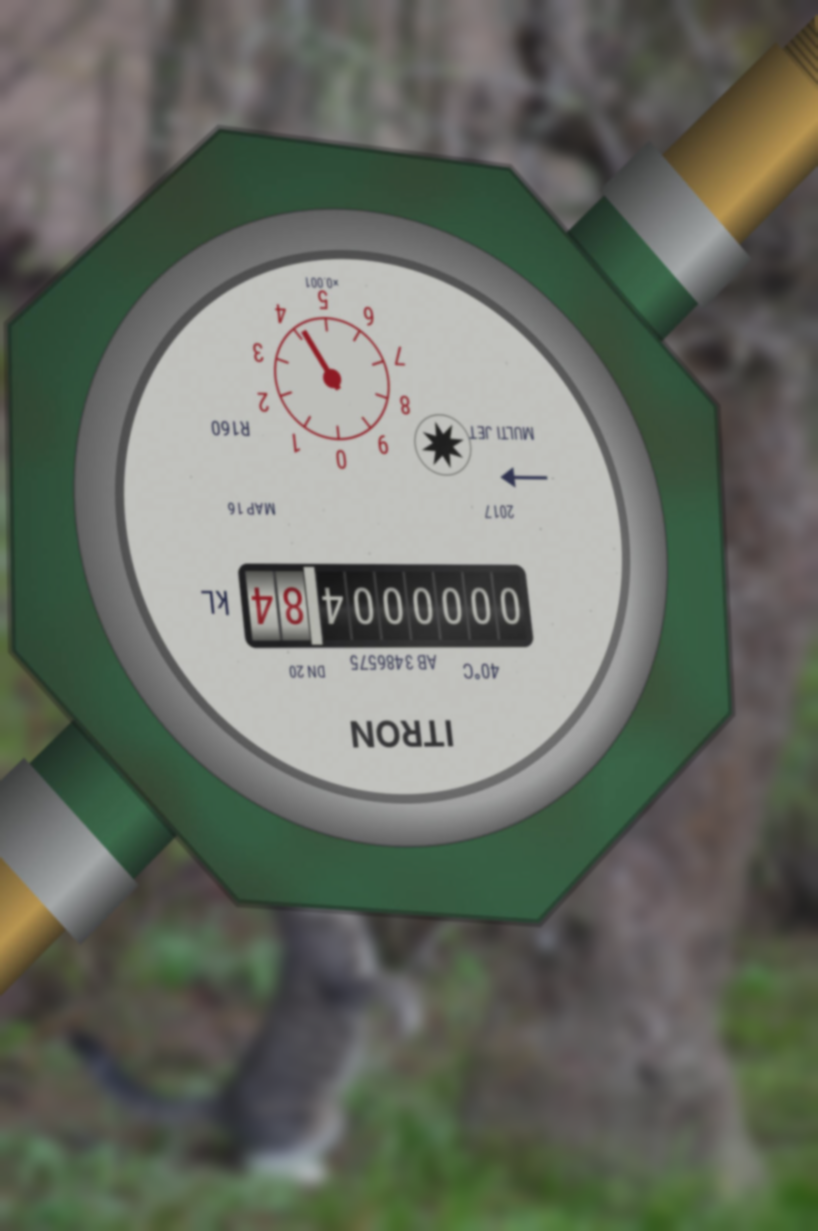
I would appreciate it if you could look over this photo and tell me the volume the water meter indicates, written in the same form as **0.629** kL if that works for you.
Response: **4.844** kL
